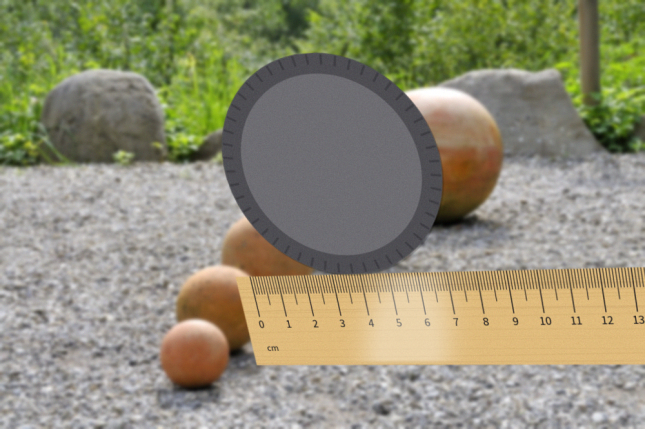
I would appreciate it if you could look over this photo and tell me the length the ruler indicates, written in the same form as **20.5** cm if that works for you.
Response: **7.5** cm
